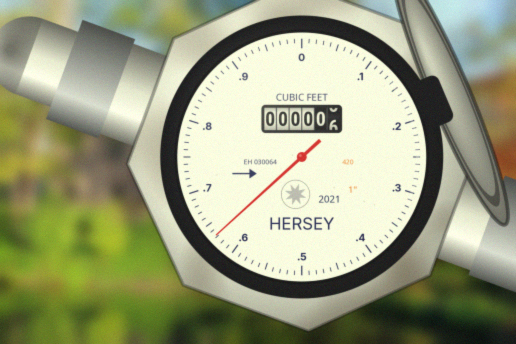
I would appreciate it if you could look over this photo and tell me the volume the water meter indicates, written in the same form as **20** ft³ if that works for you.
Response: **5.63** ft³
